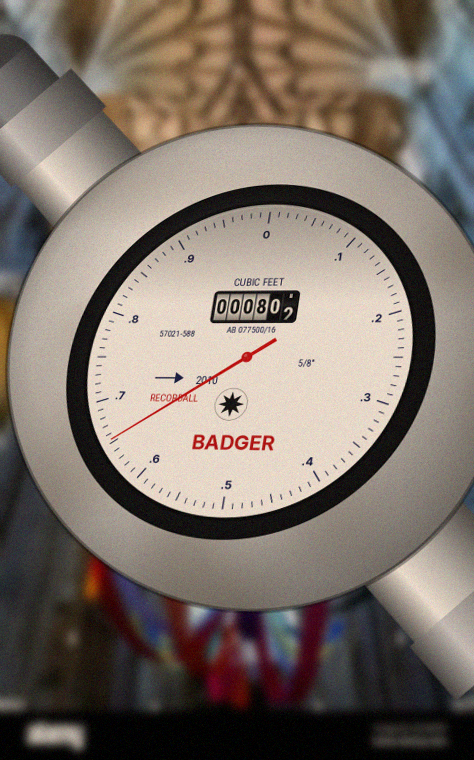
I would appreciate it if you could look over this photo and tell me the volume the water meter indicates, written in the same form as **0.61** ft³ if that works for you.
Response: **801.65** ft³
